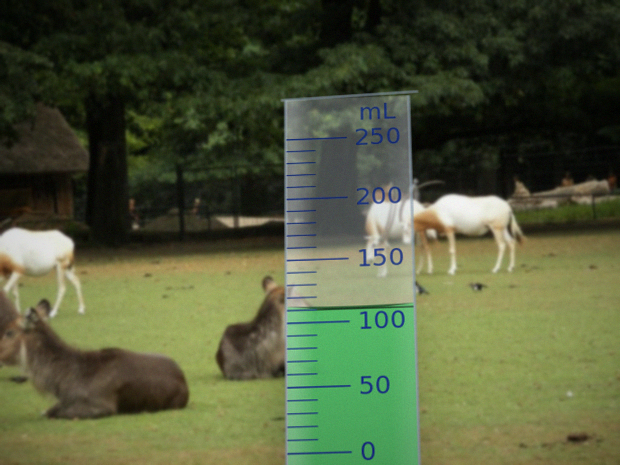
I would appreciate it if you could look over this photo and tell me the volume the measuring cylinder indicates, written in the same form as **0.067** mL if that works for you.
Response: **110** mL
